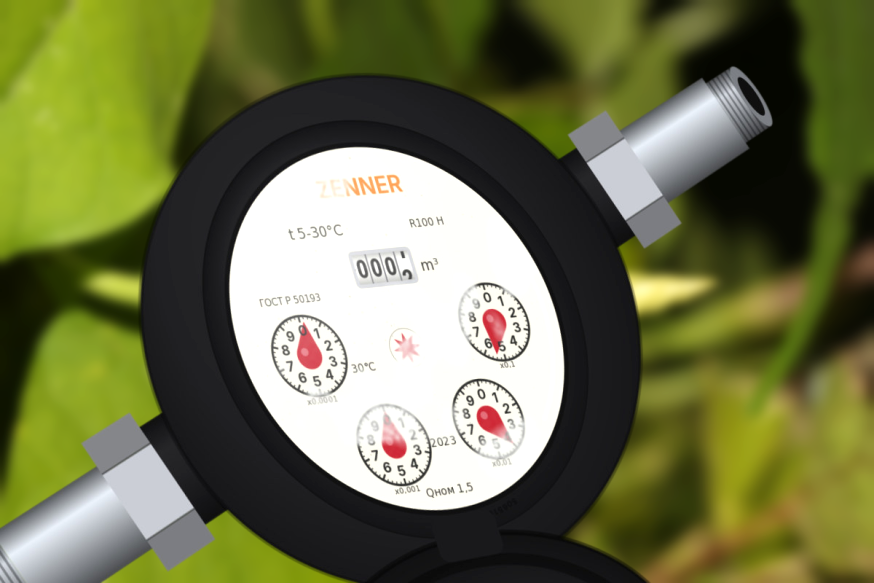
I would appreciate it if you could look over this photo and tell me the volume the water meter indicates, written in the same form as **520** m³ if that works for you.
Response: **1.5400** m³
